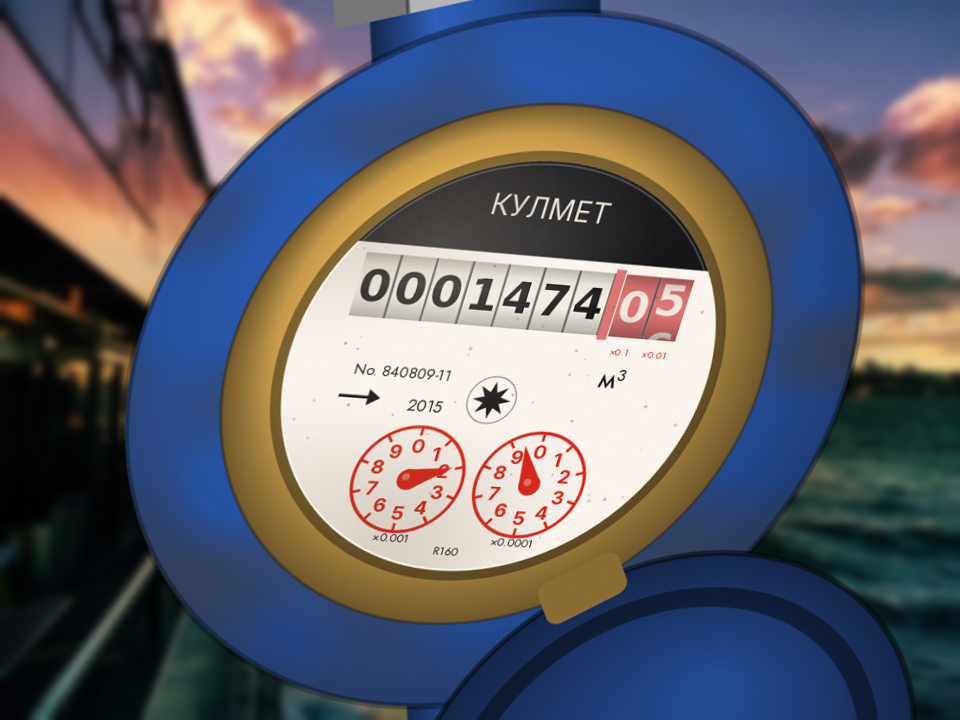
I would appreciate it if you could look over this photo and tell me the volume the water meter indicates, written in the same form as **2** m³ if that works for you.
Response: **1474.0519** m³
